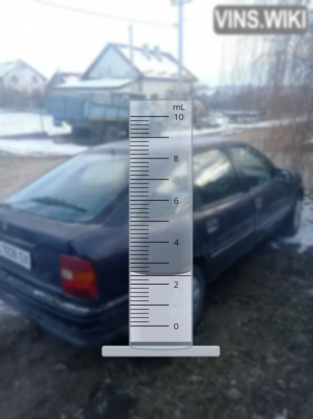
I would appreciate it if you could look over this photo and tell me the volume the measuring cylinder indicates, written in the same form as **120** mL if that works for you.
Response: **2.4** mL
